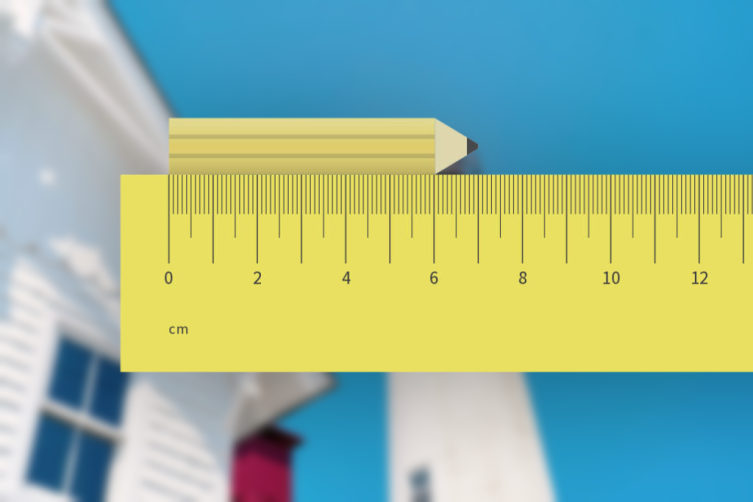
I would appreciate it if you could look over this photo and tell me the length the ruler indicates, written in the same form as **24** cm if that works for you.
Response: **7** cm
